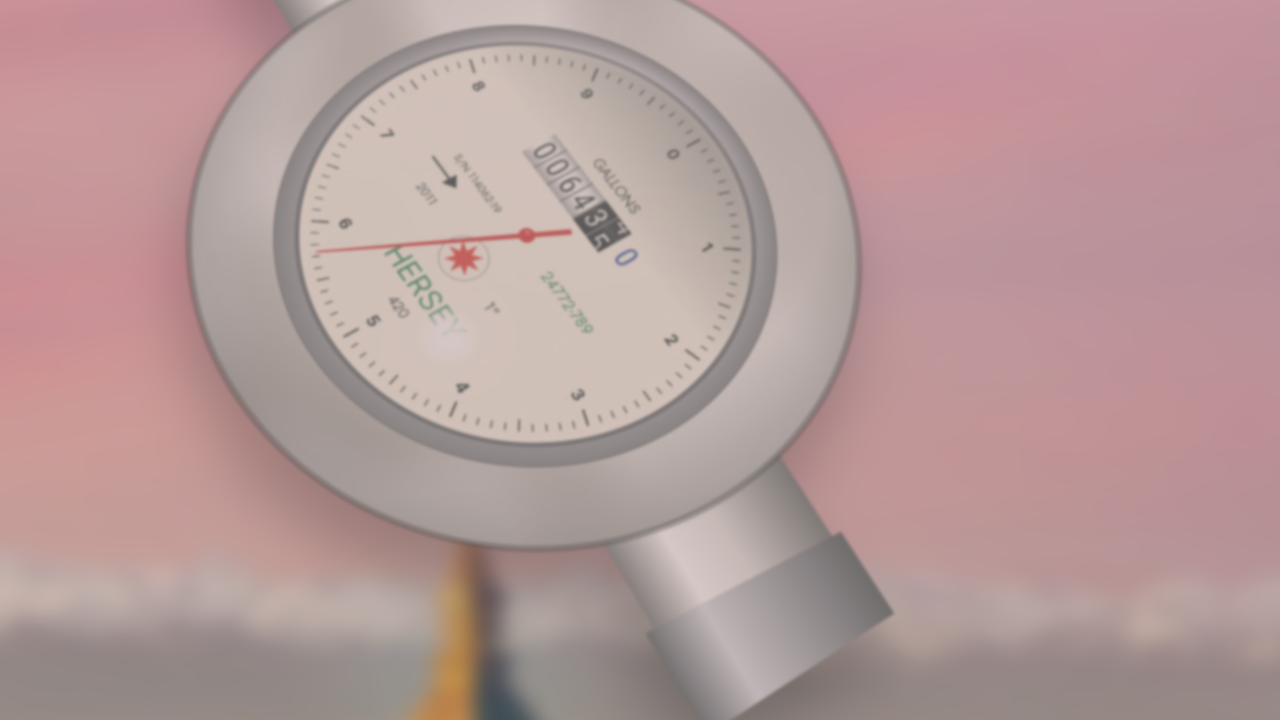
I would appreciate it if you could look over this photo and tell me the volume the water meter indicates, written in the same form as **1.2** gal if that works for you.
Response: **64345.7** gal
